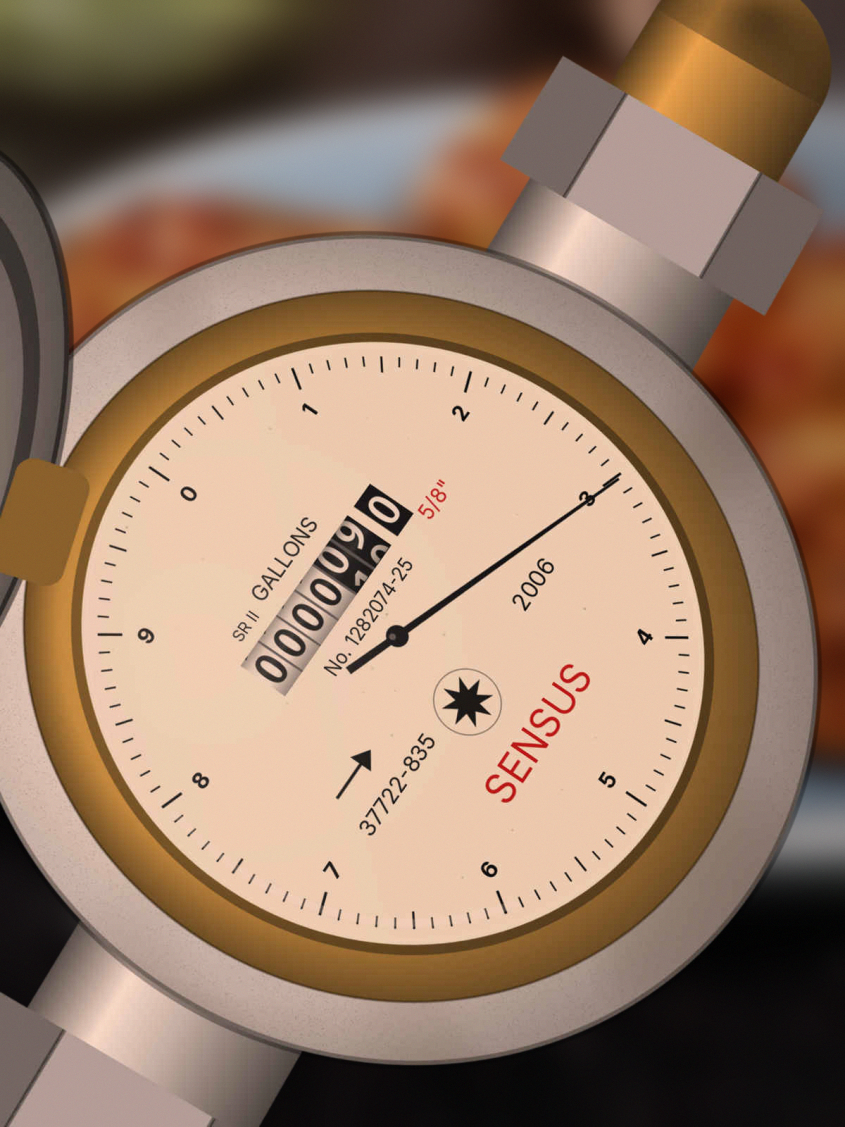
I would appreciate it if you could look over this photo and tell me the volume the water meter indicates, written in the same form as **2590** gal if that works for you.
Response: **93.0** gal
